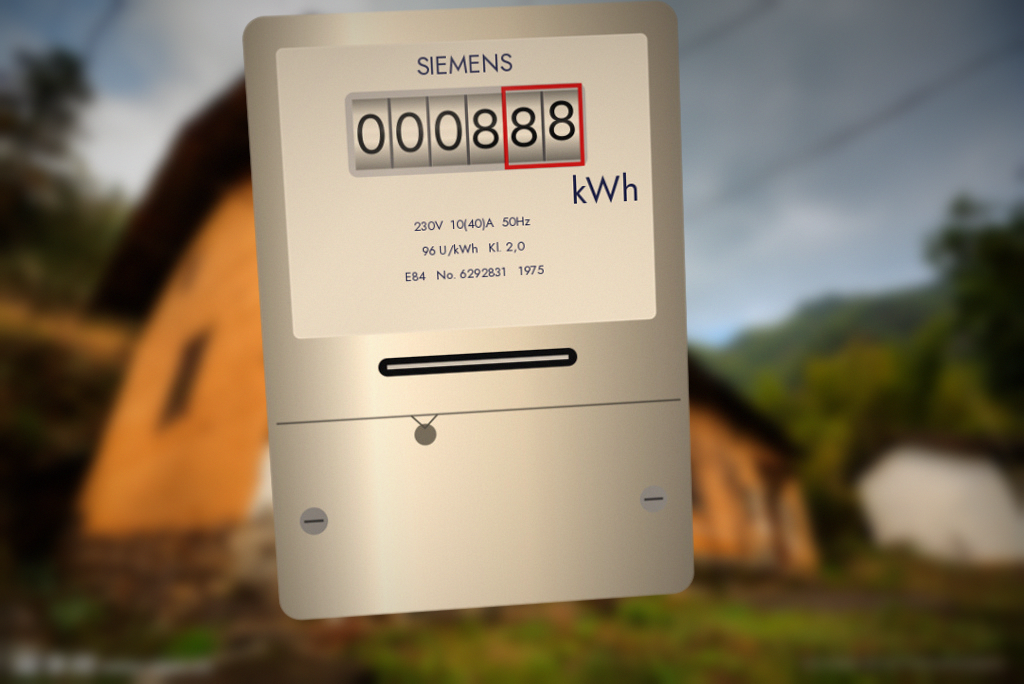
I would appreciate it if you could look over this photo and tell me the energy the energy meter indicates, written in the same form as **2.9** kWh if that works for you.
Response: **8.88** kWh
